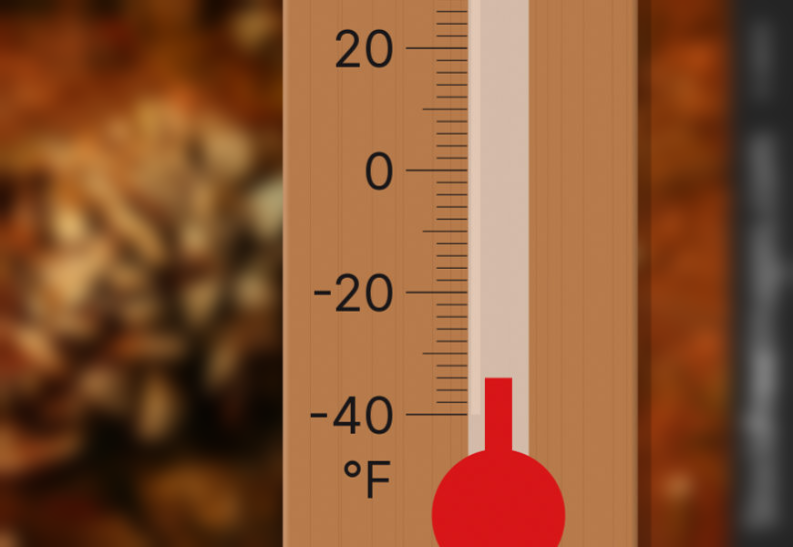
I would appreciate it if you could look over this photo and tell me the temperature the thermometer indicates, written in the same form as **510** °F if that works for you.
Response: **-34** °F
